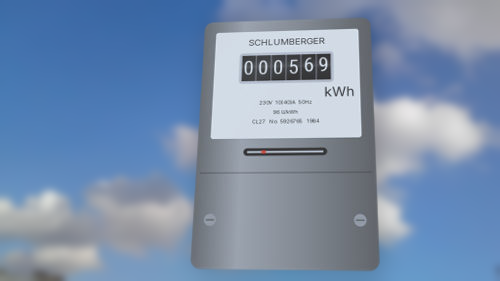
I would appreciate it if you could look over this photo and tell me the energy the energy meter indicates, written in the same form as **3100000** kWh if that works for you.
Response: **569** kWh
